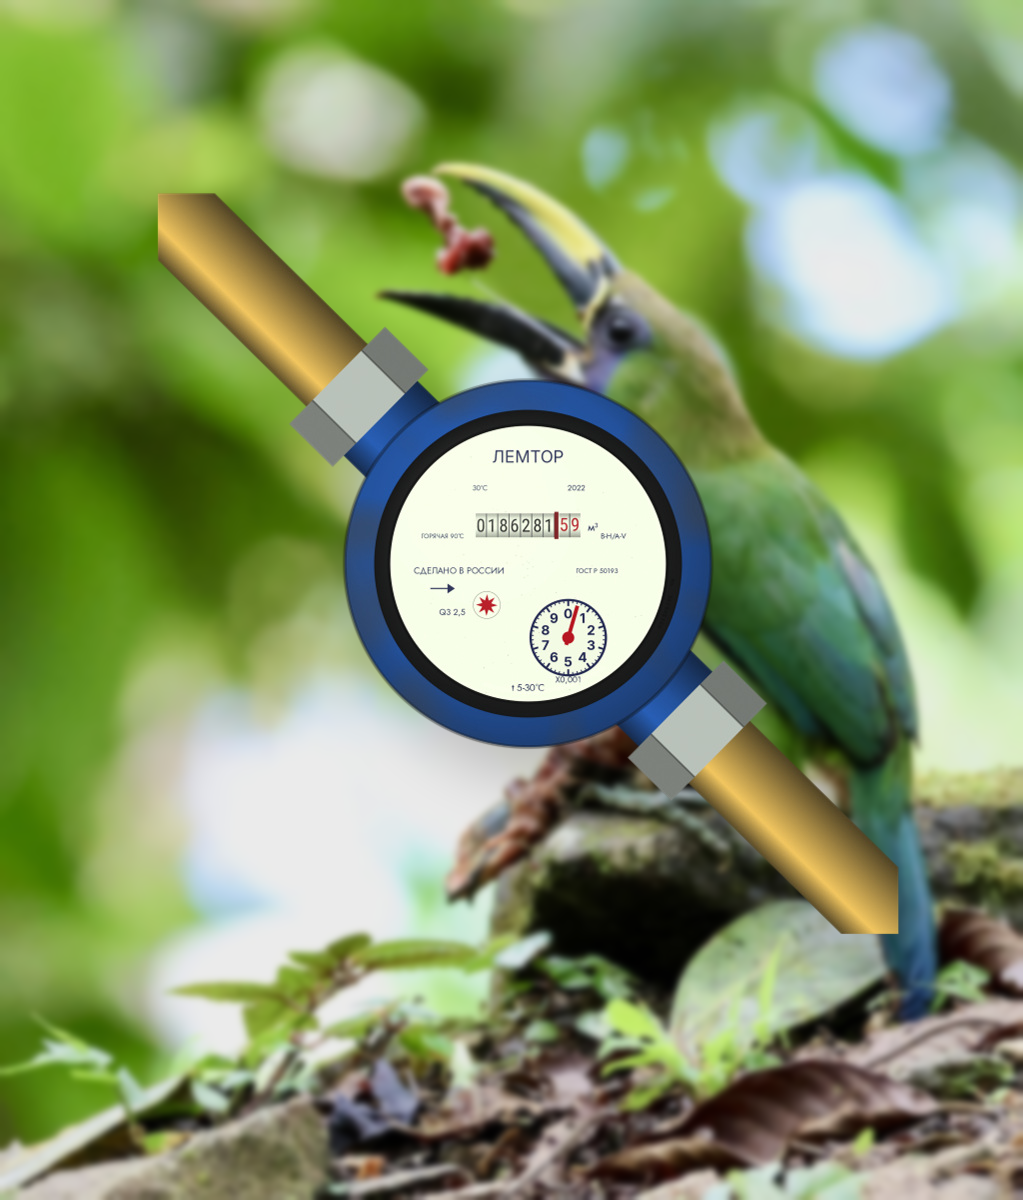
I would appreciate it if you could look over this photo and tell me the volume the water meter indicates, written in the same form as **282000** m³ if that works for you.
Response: **186281.590** m³
